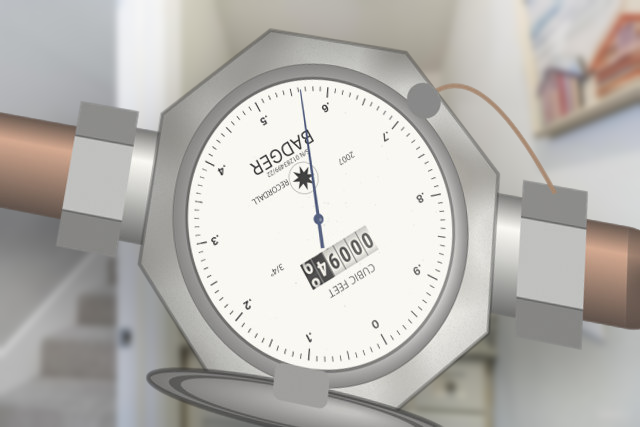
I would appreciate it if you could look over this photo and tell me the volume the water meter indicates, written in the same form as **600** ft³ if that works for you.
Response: **948.56** ft³
